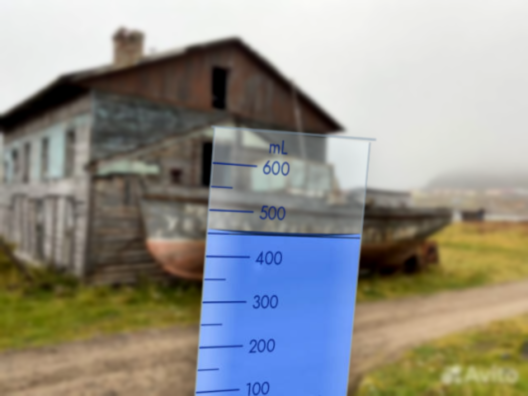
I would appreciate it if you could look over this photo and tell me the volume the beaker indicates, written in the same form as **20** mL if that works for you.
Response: **450** mL
